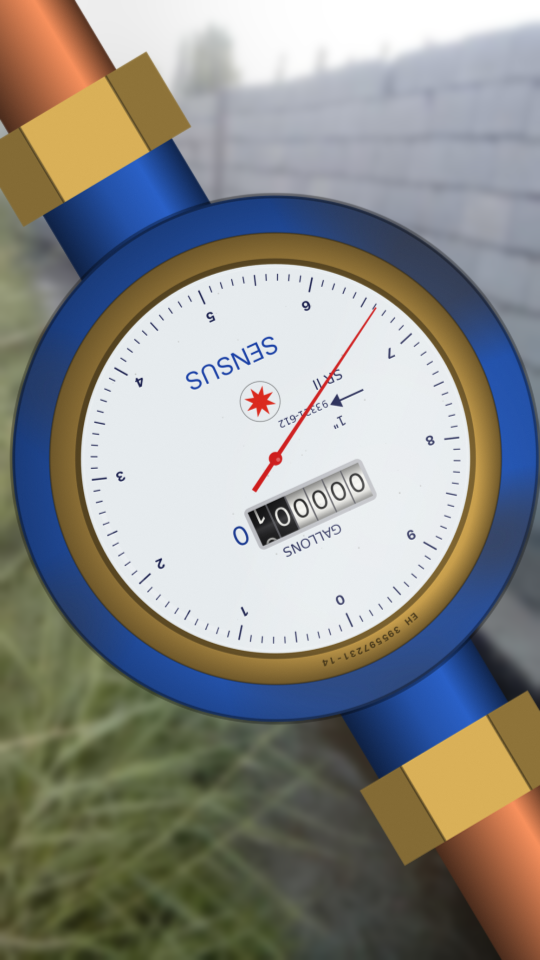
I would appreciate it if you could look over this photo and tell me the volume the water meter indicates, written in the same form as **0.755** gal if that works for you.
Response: **6.6** gal
